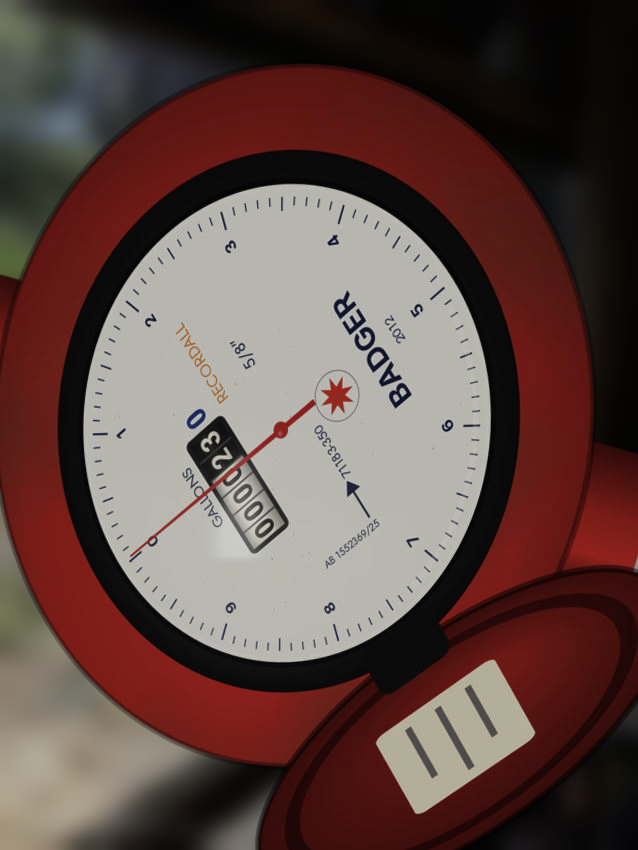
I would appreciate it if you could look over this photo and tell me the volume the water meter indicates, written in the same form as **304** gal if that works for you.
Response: **230.0** gal
